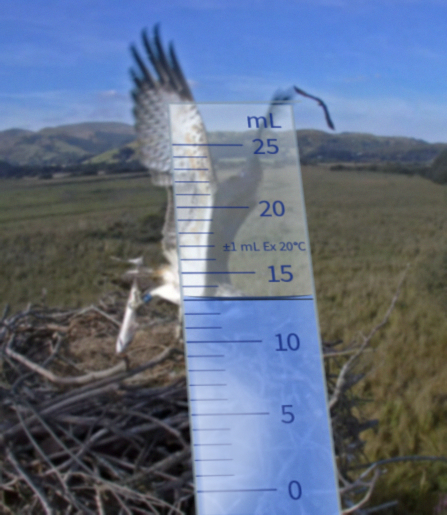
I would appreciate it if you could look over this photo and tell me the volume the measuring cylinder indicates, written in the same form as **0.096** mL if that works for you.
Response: **13** mL
